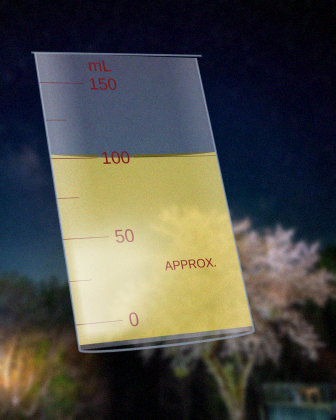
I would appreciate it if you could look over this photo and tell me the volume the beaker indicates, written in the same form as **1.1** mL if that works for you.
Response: **100** mL
